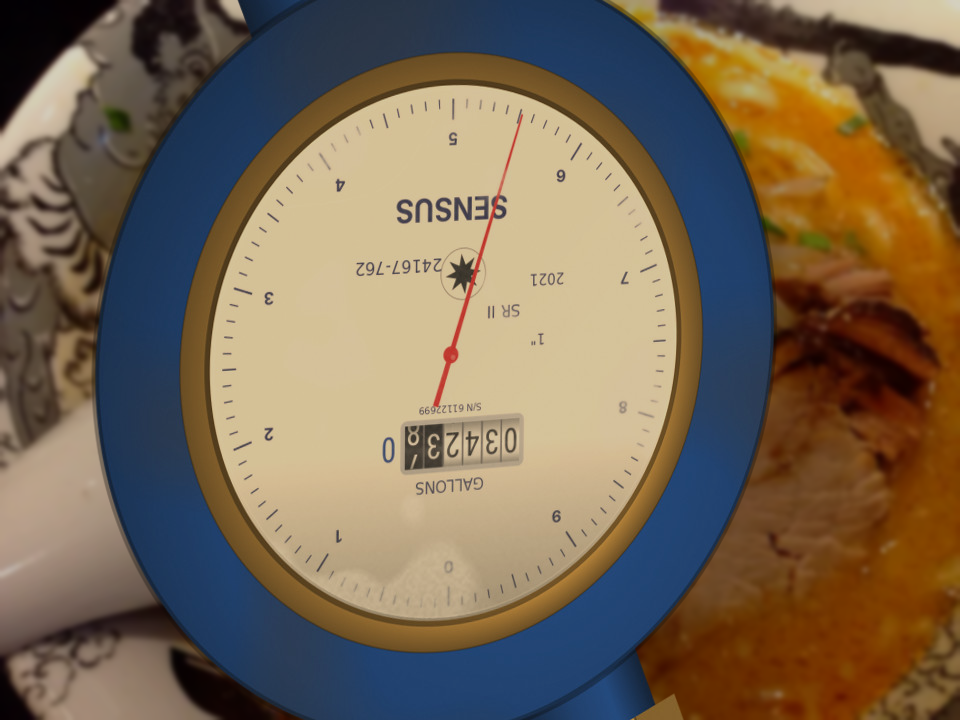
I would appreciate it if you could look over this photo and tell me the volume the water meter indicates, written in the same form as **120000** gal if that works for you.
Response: **342375.5** gal
